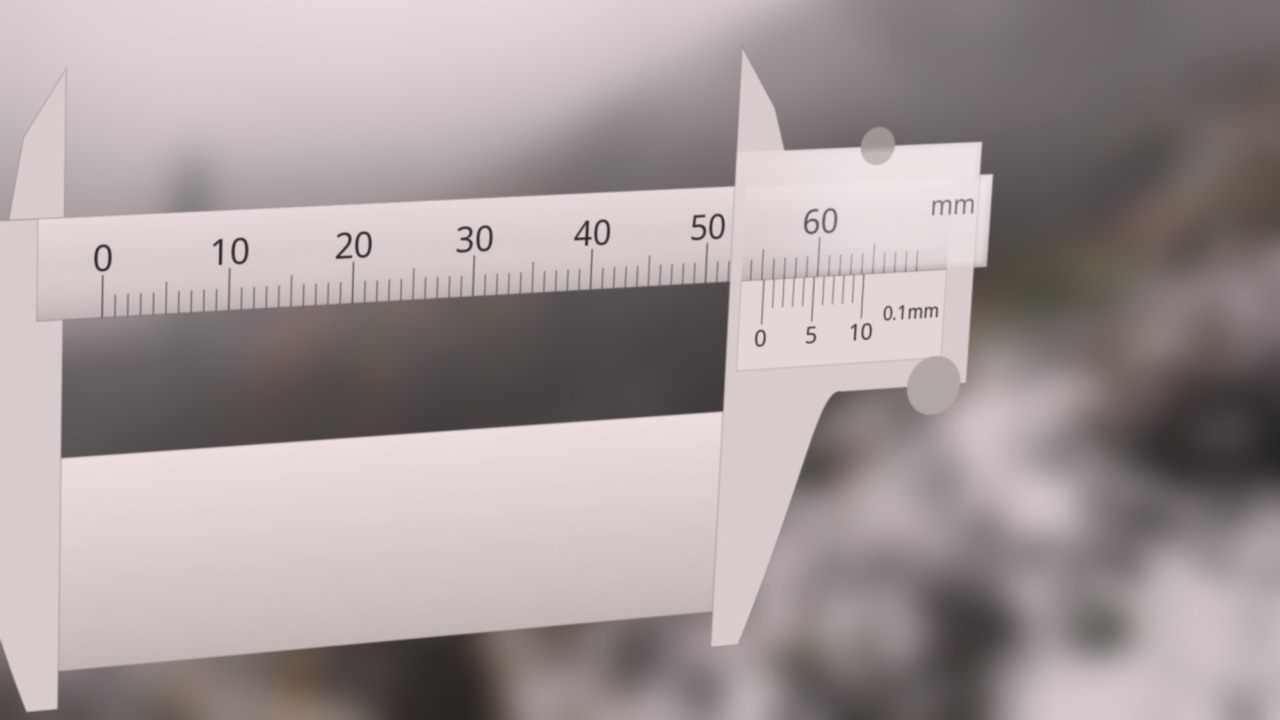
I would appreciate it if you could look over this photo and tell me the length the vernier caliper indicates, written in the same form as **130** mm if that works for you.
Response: **55.2** mm
